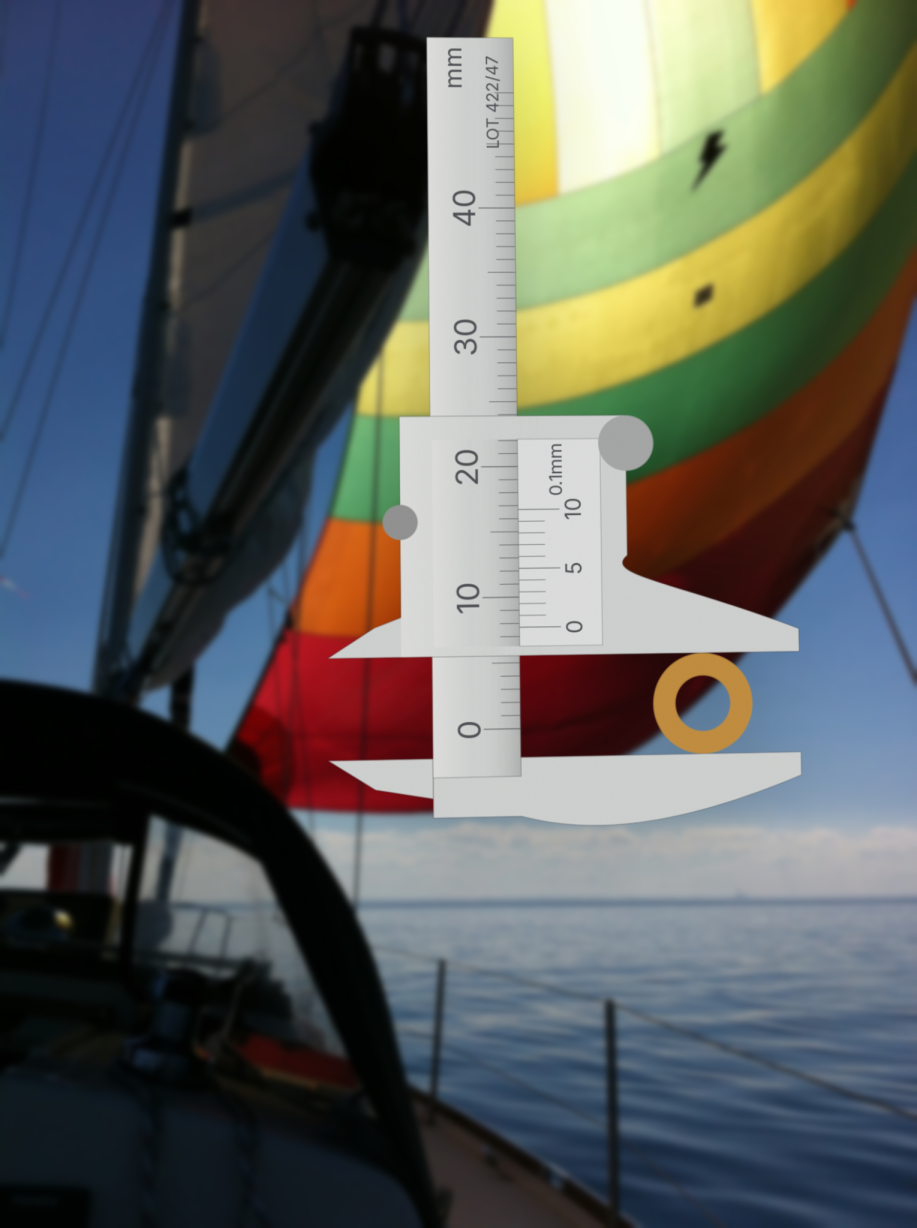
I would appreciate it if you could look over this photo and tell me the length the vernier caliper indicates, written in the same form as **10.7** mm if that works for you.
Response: **7.7** mm
